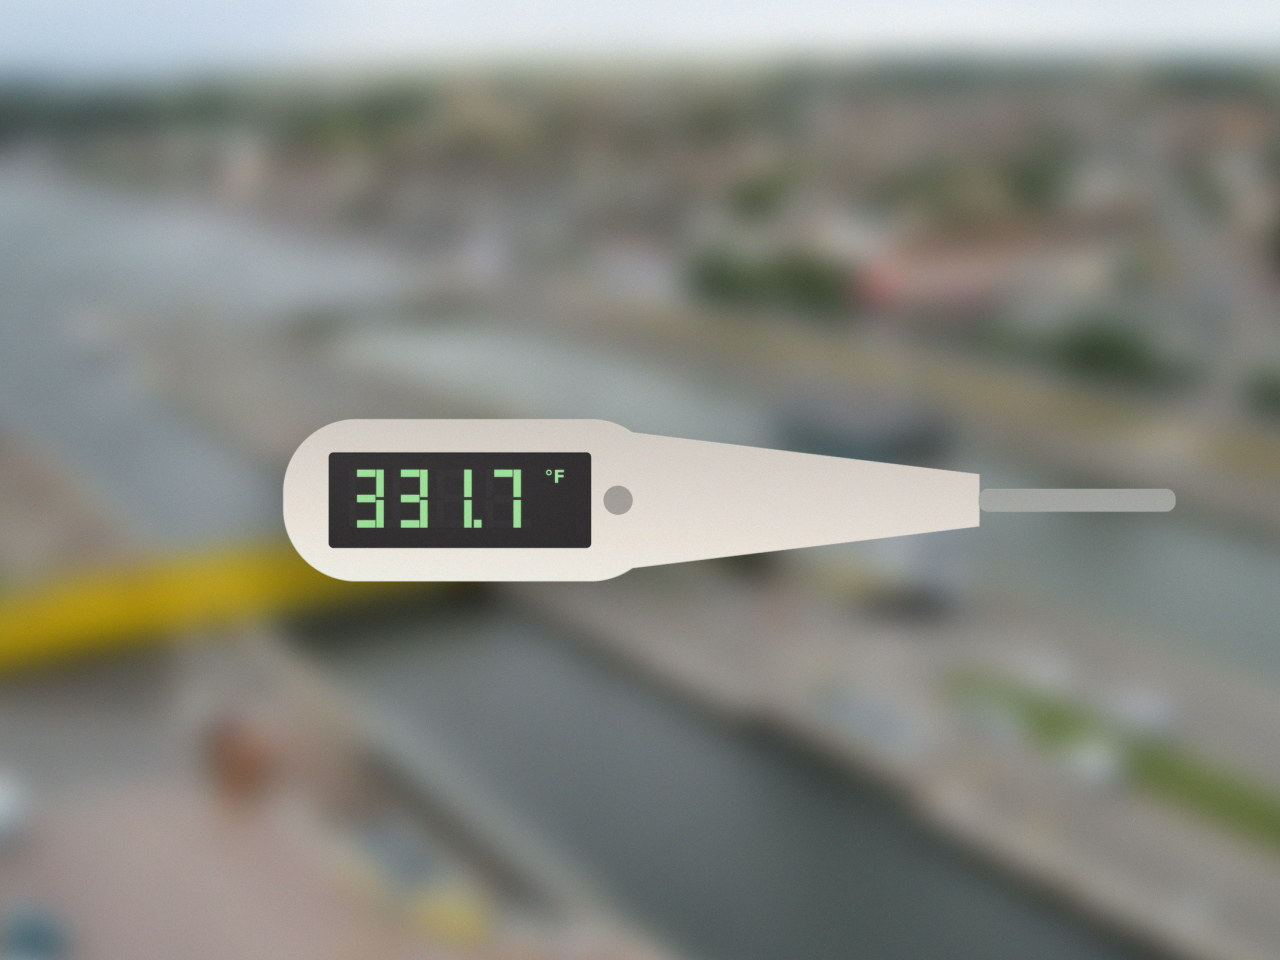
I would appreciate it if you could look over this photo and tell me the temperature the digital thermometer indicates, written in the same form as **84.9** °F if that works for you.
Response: **331.7** °F
